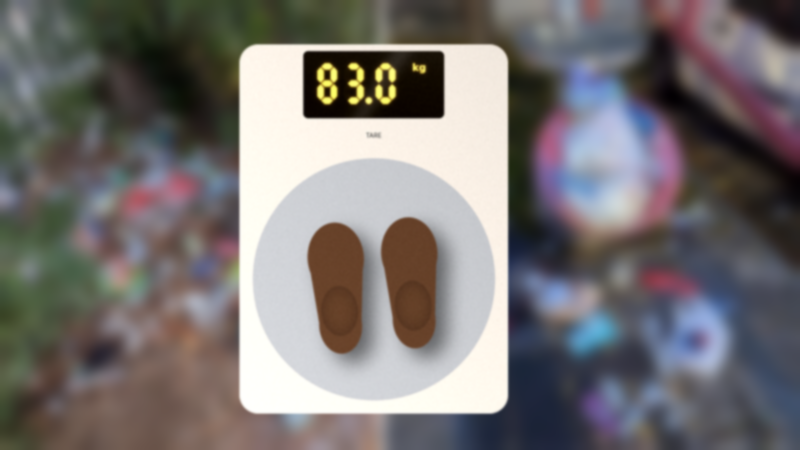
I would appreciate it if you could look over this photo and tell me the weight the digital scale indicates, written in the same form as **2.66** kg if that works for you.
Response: **83.0** kg
